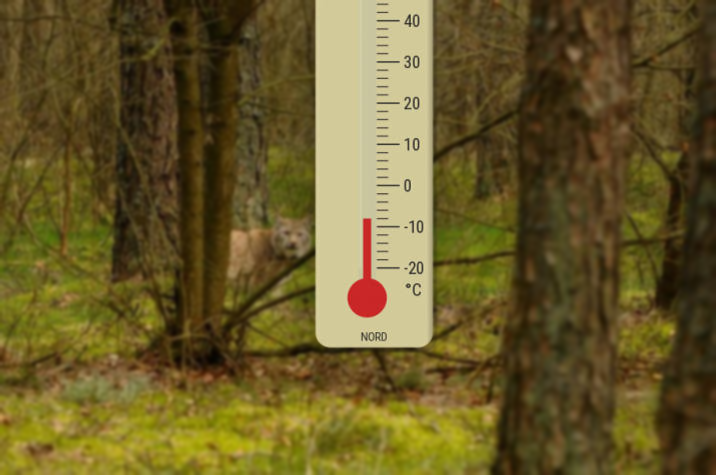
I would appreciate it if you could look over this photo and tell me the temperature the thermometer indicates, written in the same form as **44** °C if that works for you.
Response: **-8** °C
